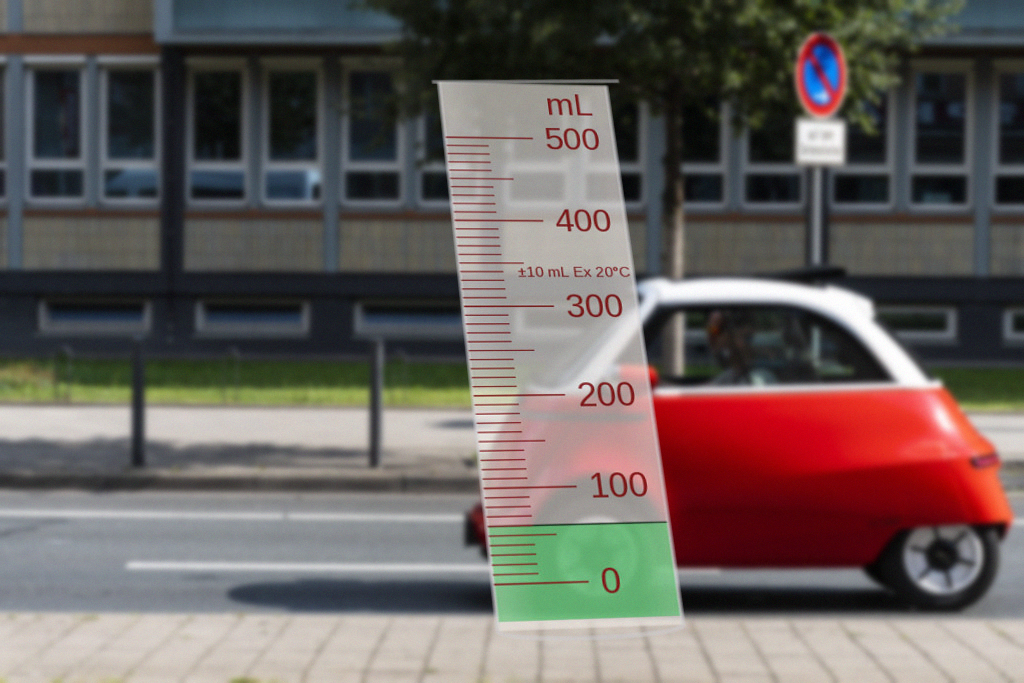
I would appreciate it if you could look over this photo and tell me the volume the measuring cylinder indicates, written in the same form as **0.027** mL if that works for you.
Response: **60** mL
